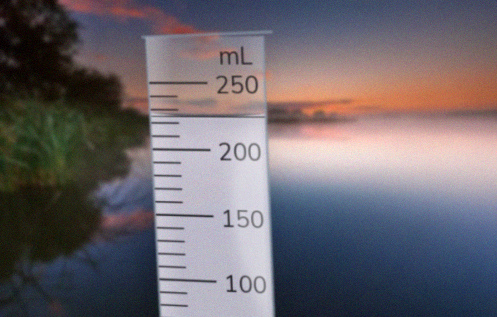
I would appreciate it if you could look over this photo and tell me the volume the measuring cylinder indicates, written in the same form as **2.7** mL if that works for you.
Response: **225** mL
